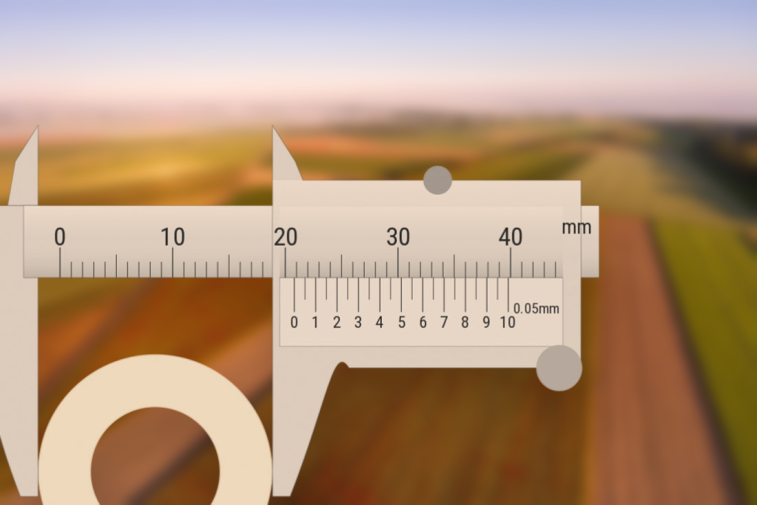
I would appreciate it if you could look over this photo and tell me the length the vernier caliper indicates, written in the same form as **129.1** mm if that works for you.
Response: **20.8** mm
